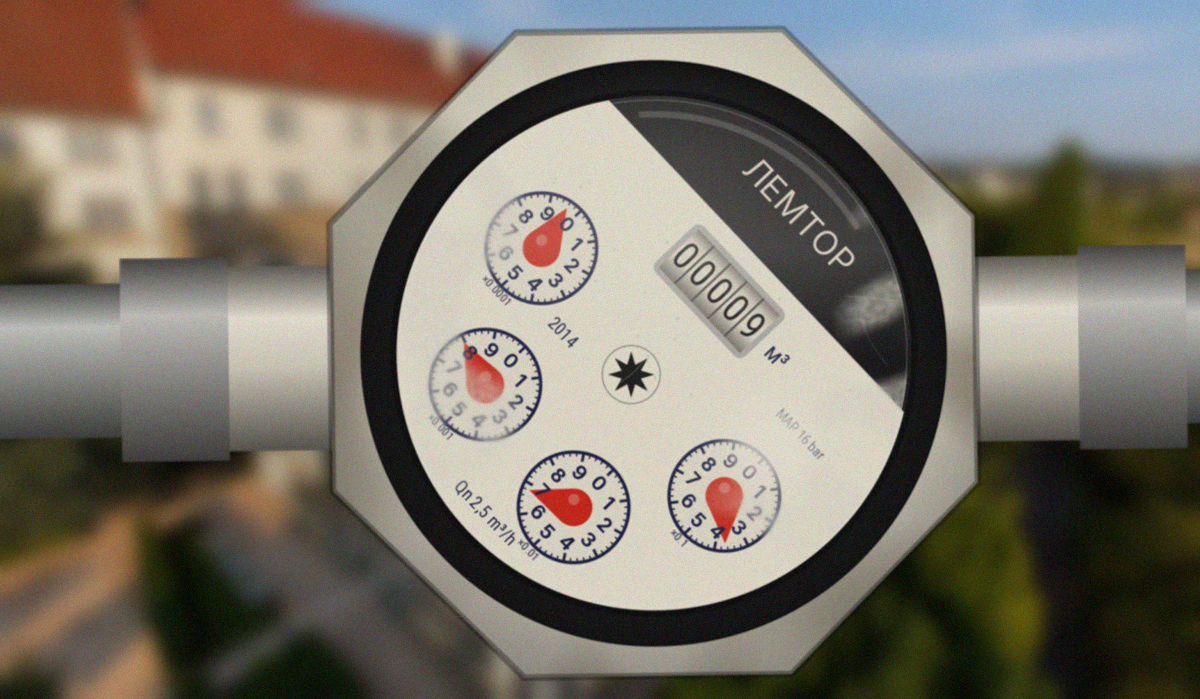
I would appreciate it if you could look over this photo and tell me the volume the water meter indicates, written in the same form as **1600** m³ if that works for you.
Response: **9.3679** m³
